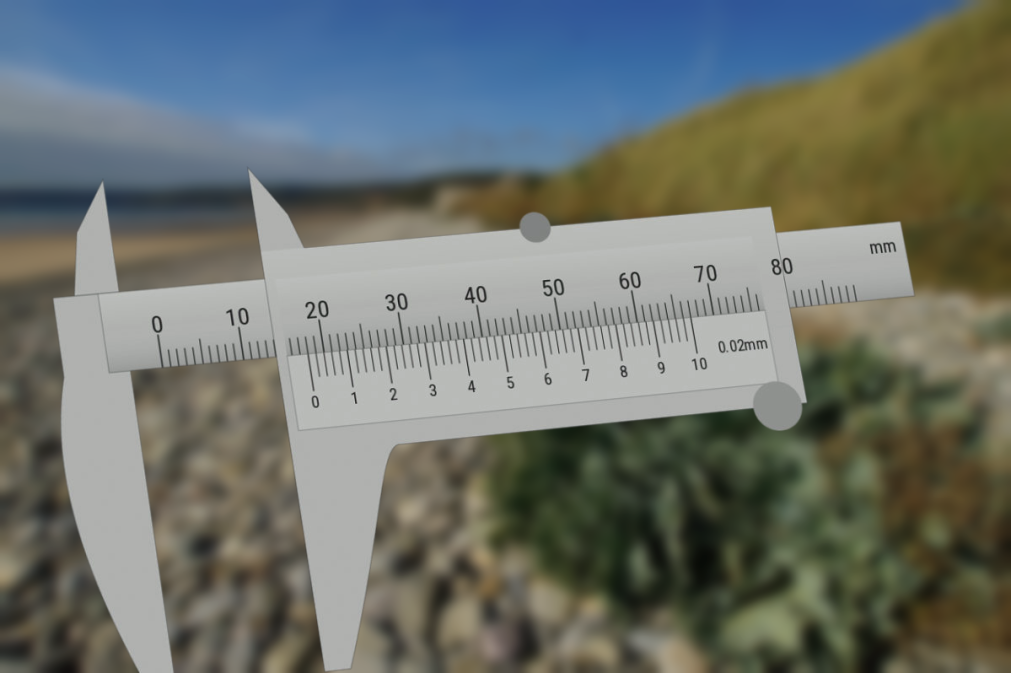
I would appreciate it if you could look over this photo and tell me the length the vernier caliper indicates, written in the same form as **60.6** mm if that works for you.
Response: **18.0** mm
